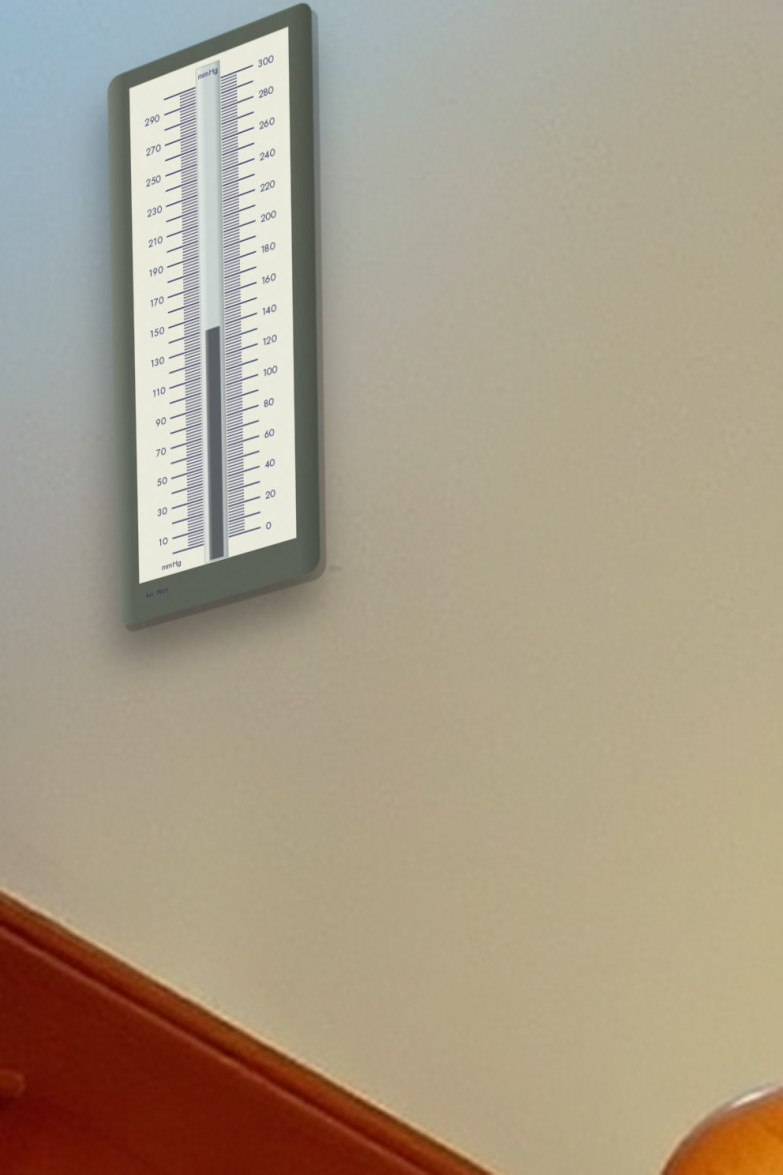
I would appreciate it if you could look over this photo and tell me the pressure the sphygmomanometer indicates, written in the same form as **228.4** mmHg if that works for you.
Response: **140** mmHg
